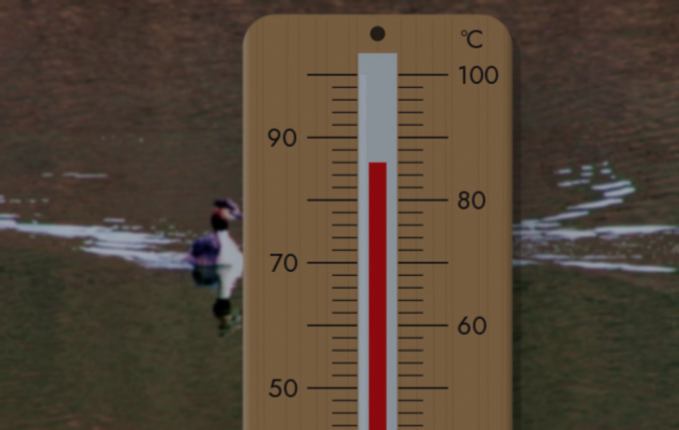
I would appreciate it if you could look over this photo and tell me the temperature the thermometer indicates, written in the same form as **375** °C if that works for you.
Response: **86** °C
